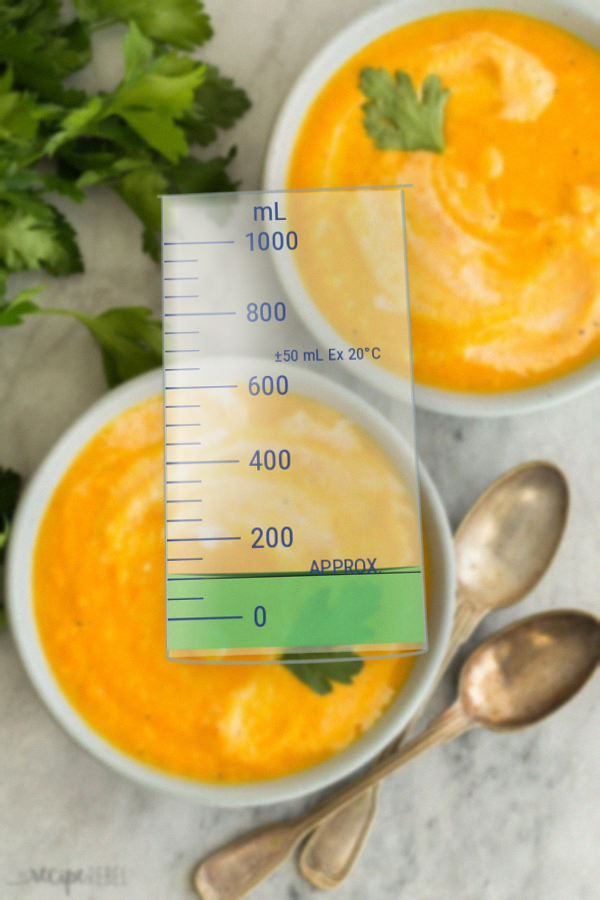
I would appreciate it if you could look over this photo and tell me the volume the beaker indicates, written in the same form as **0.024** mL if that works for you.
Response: **100** mL
